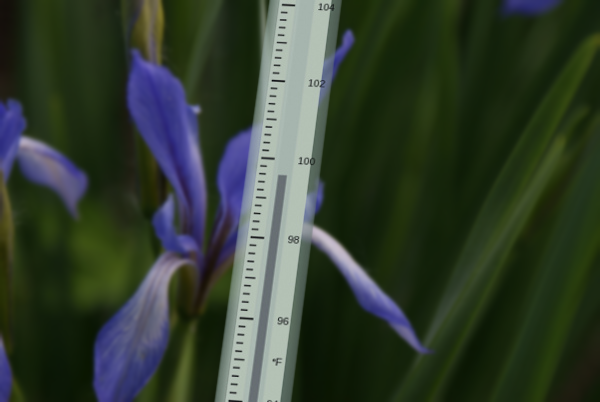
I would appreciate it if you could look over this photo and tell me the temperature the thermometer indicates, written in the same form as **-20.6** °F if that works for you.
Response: **99.6** °F
